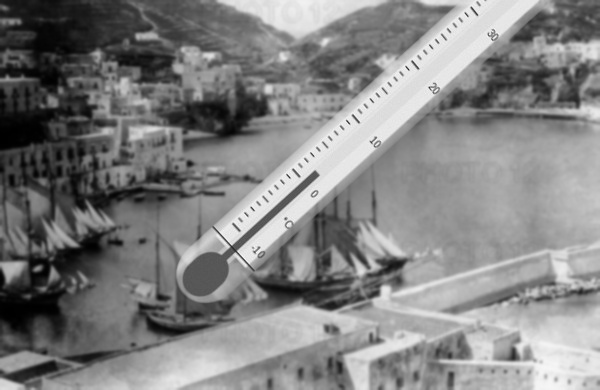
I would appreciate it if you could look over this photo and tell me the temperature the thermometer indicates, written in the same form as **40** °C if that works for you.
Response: **2** °C
